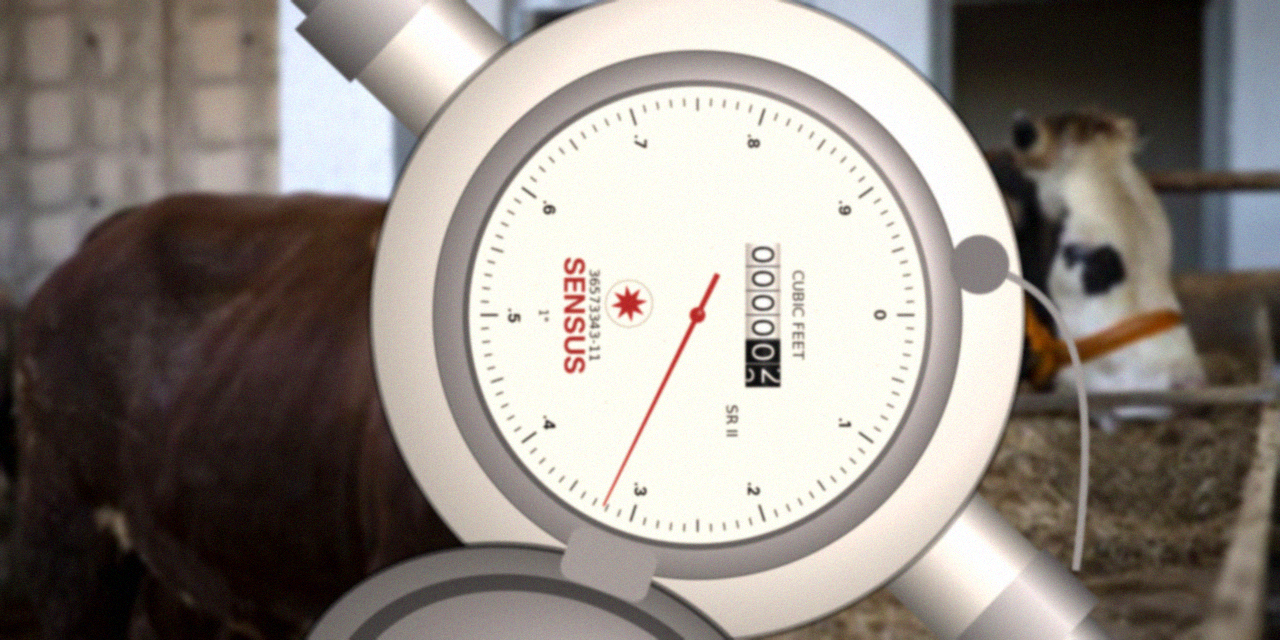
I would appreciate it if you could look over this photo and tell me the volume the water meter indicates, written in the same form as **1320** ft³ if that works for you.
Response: **2.32** ft³
